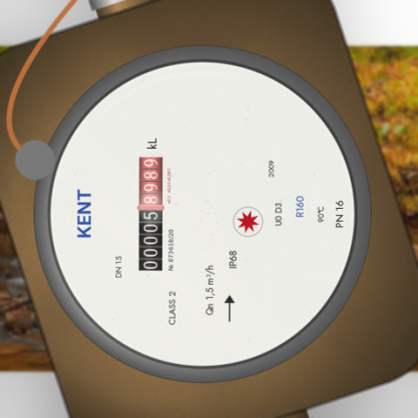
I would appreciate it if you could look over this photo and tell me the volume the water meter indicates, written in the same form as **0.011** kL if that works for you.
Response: **5.8989** kL
